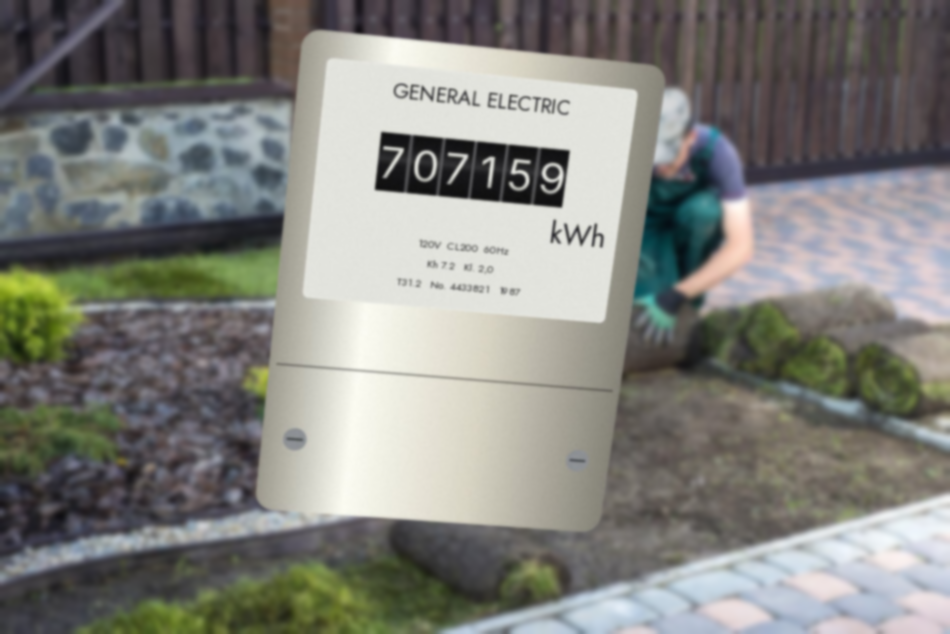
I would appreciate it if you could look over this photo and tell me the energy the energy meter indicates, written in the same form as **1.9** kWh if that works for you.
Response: **707159** kWh
